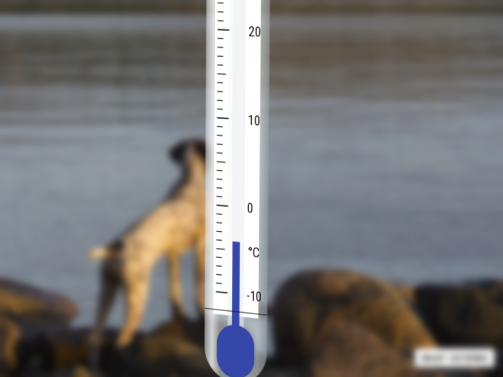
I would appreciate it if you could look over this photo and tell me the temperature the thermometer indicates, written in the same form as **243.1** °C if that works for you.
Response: **-4** °C
